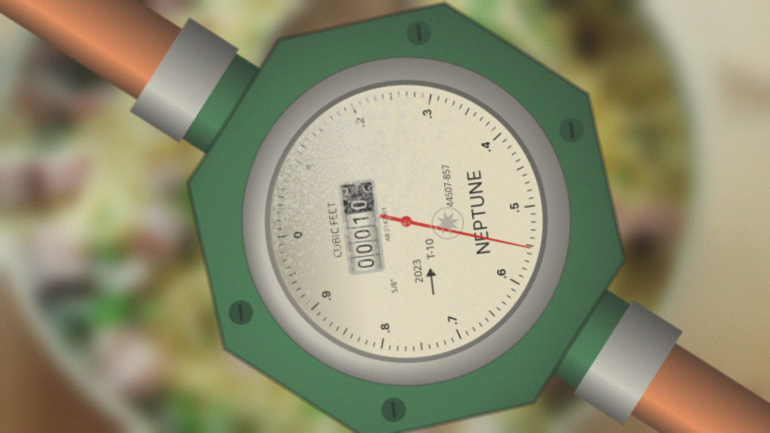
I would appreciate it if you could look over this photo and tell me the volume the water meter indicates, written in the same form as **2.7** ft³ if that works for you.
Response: **105.55** ft³
